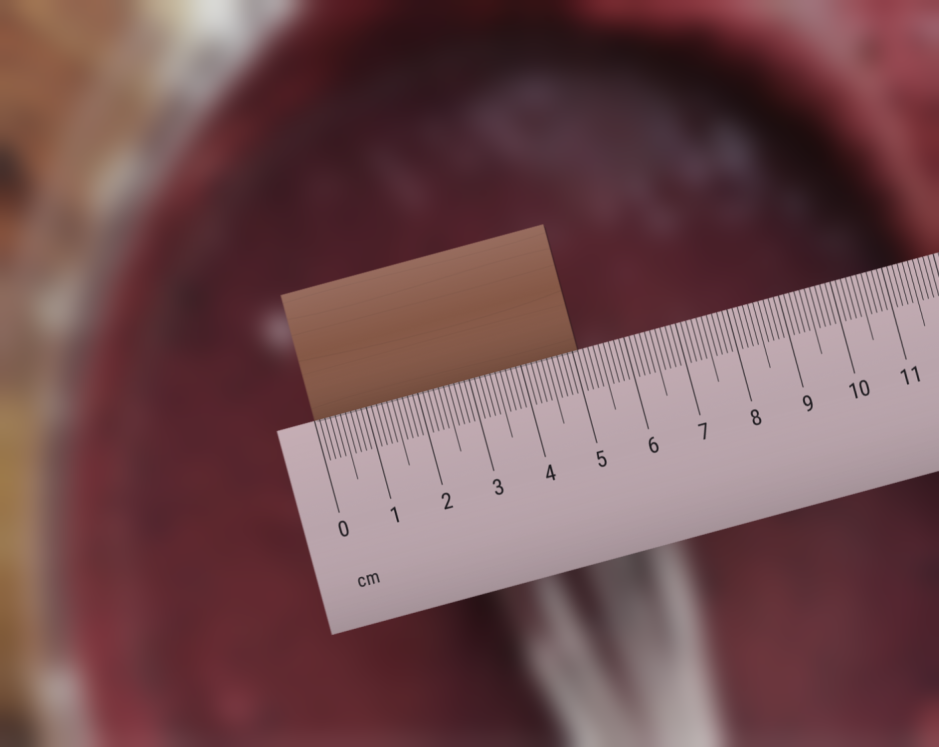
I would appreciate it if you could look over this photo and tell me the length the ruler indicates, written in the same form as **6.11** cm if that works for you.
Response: **5.1** cm
